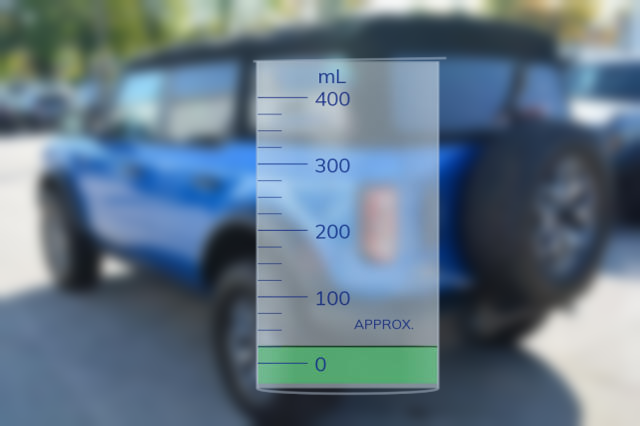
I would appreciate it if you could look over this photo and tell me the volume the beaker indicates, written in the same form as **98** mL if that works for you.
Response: **25** mL
